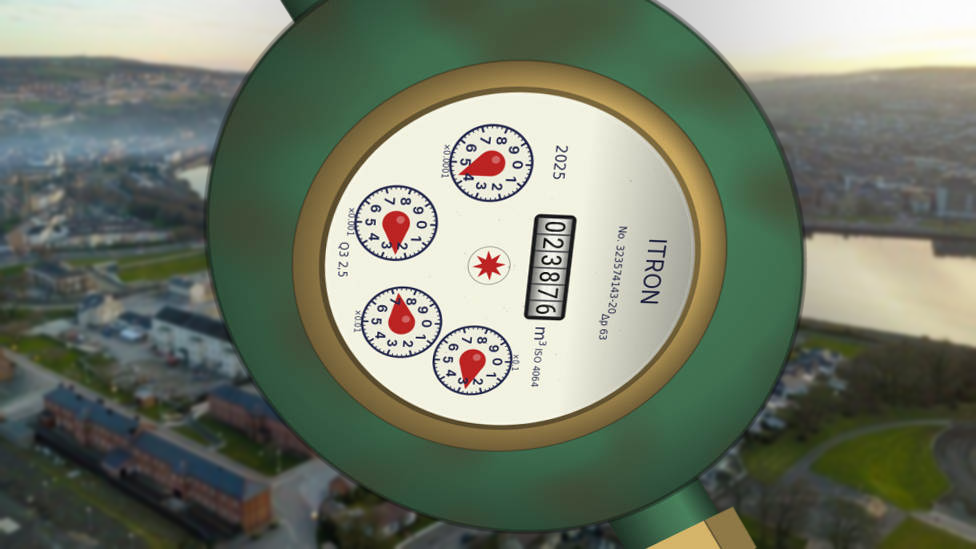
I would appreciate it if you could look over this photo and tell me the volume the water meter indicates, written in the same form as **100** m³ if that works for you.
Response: **23876.2724** m³
